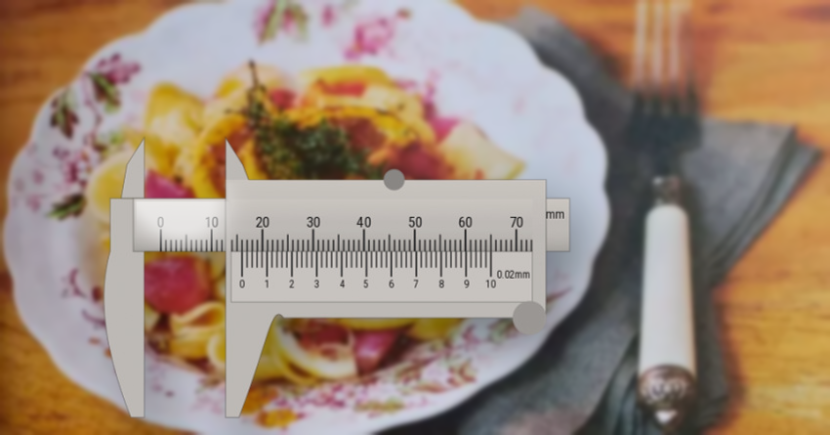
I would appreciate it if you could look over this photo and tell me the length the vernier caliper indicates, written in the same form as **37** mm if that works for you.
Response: **16.0** mm
